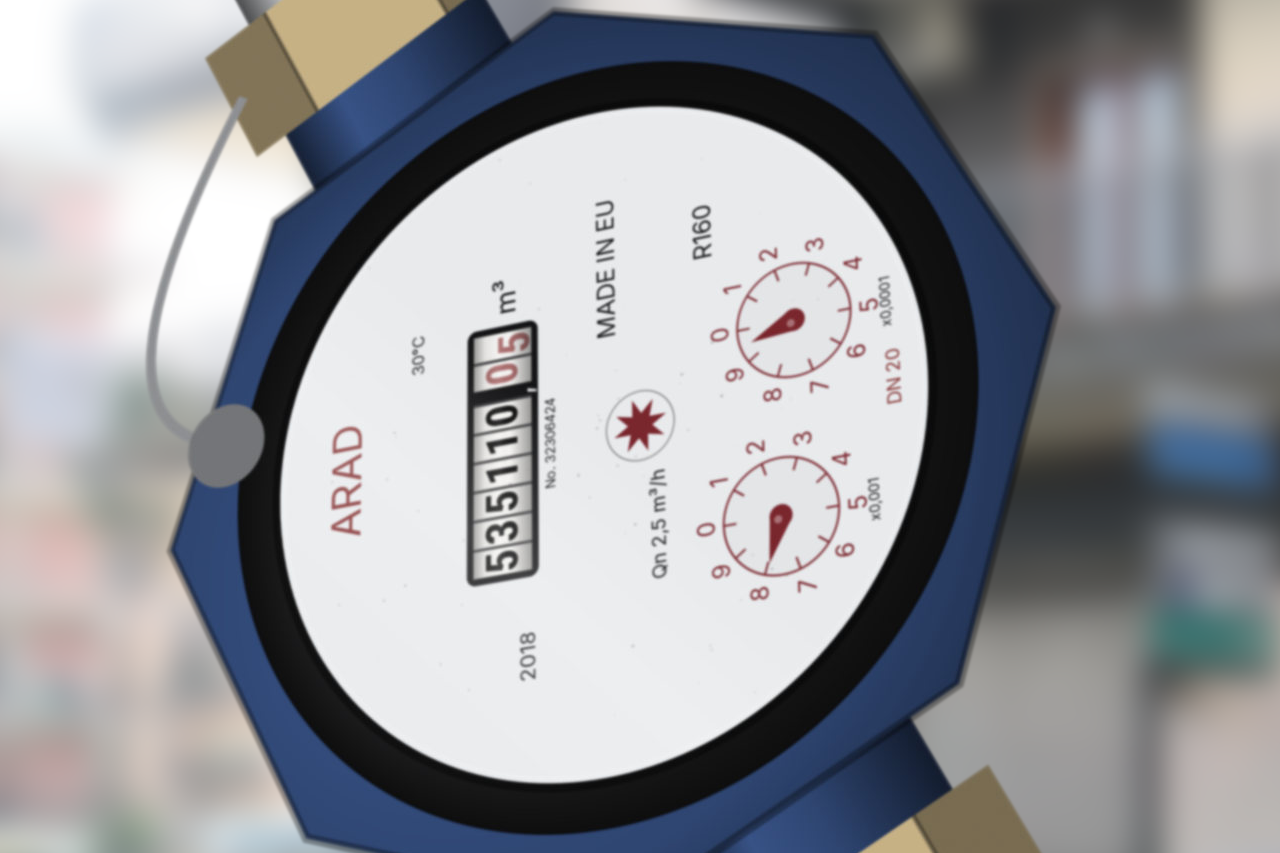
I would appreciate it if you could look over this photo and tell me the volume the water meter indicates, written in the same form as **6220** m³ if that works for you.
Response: **535110.0479** m³
